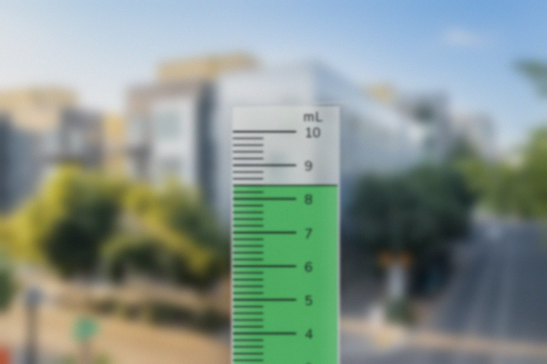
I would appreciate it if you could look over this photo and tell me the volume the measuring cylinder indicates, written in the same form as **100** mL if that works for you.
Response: **8.4** mL
